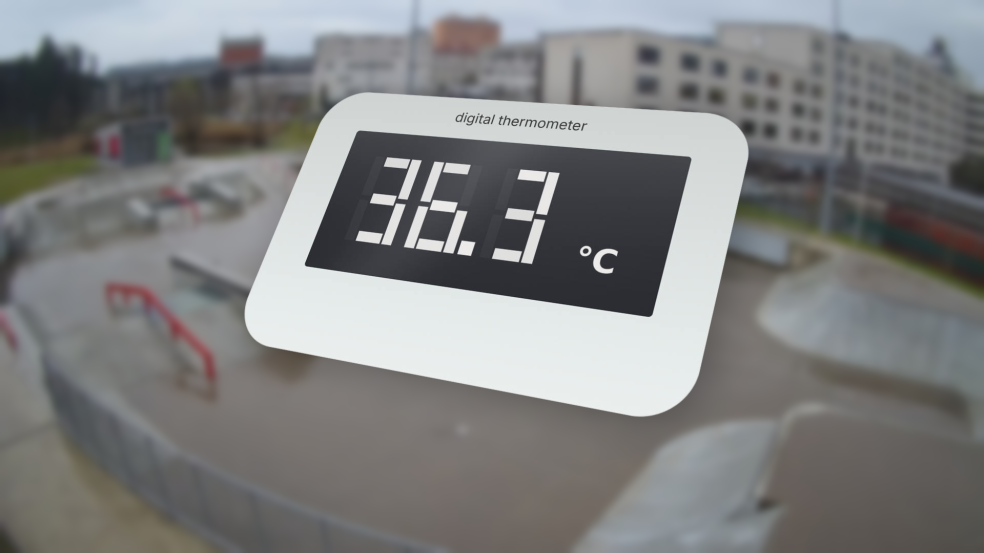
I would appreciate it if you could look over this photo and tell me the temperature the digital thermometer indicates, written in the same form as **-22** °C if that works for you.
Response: **36.3** °C
